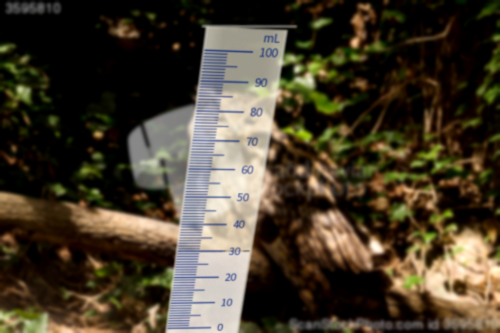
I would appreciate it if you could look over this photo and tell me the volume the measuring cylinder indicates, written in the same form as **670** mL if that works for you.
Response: **30** mL
